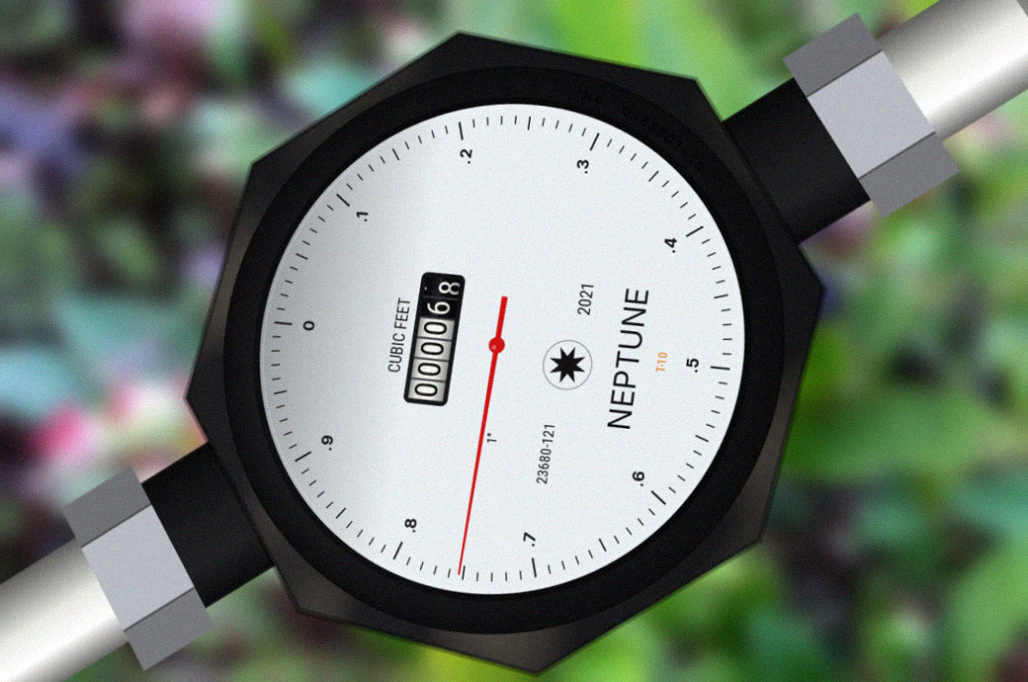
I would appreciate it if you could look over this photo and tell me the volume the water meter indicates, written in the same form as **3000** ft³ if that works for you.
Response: **67.75** ft³
